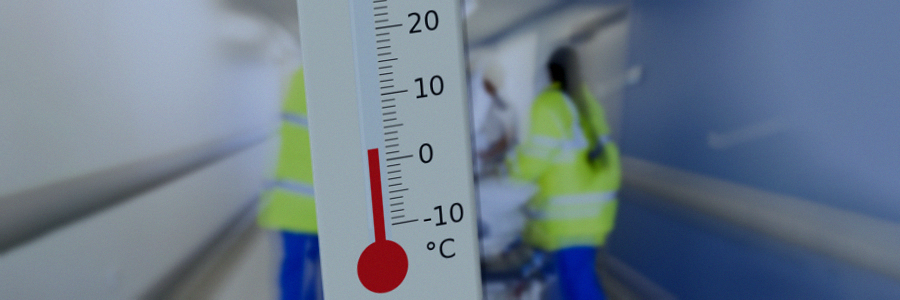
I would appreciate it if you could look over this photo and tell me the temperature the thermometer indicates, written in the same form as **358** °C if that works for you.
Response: **2** °C
